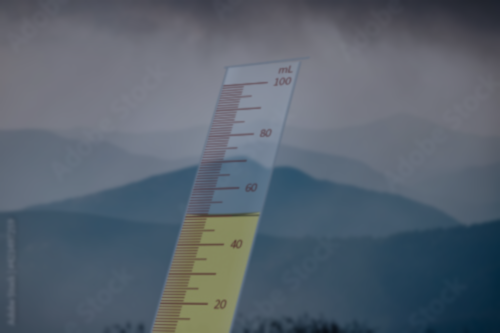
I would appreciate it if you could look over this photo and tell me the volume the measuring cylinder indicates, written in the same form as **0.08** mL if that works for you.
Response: **50** mL
